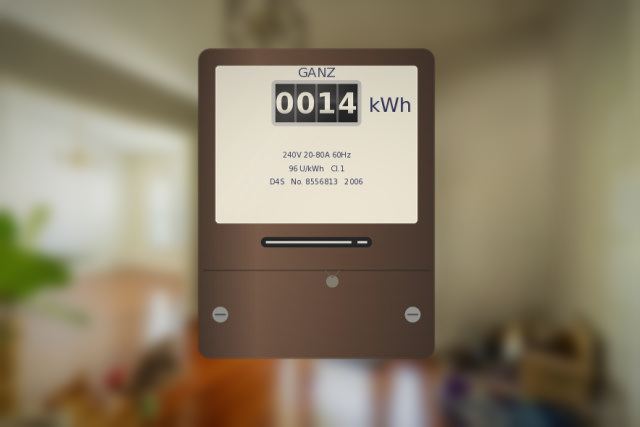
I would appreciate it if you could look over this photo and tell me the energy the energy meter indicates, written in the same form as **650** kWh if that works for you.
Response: **14** kWh
